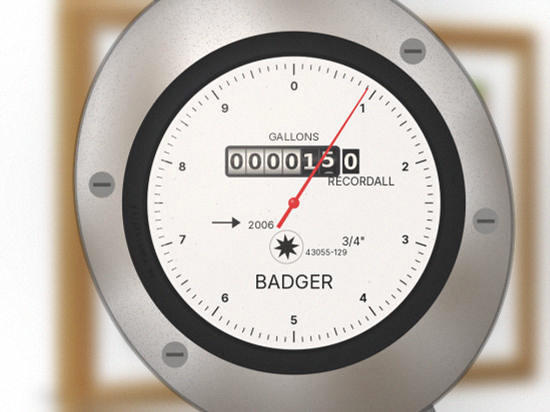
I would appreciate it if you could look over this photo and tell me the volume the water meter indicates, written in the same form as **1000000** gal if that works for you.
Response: **150.9** gal
